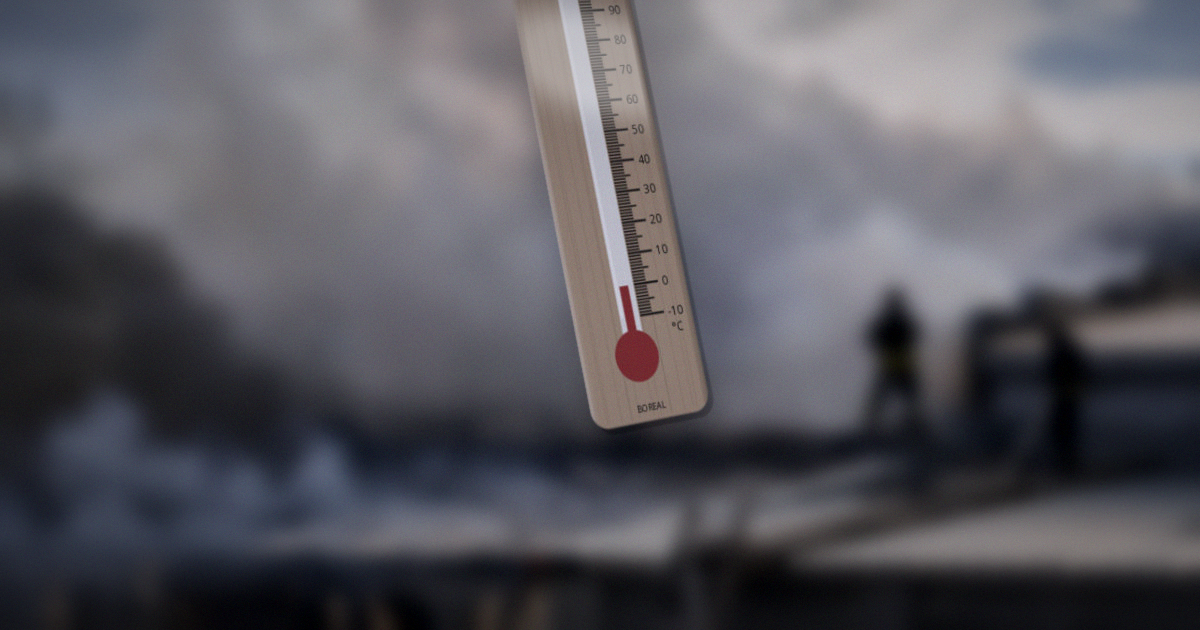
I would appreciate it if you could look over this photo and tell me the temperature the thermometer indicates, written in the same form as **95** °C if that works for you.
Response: **0** °C
